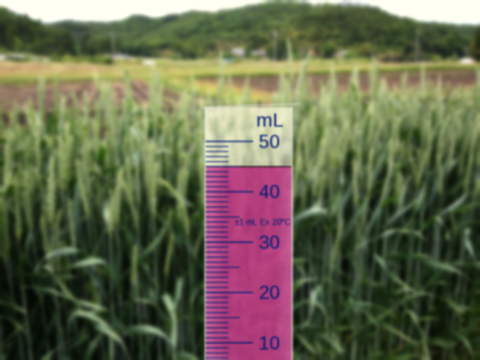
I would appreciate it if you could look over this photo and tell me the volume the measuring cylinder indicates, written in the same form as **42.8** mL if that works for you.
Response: **45** mL
